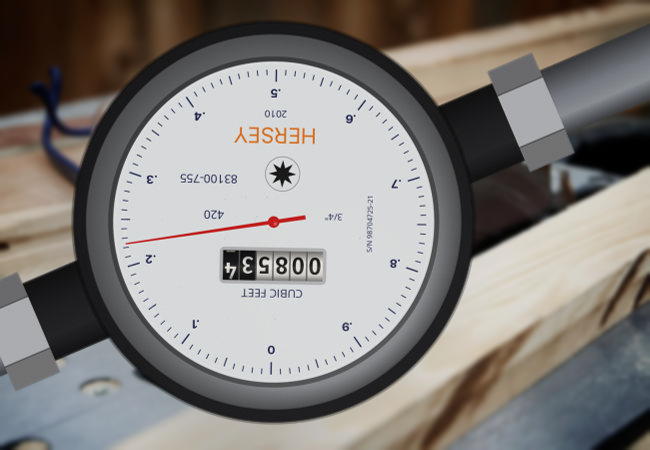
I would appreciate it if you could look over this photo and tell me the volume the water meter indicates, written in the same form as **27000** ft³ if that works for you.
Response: **8534.22** ft³
